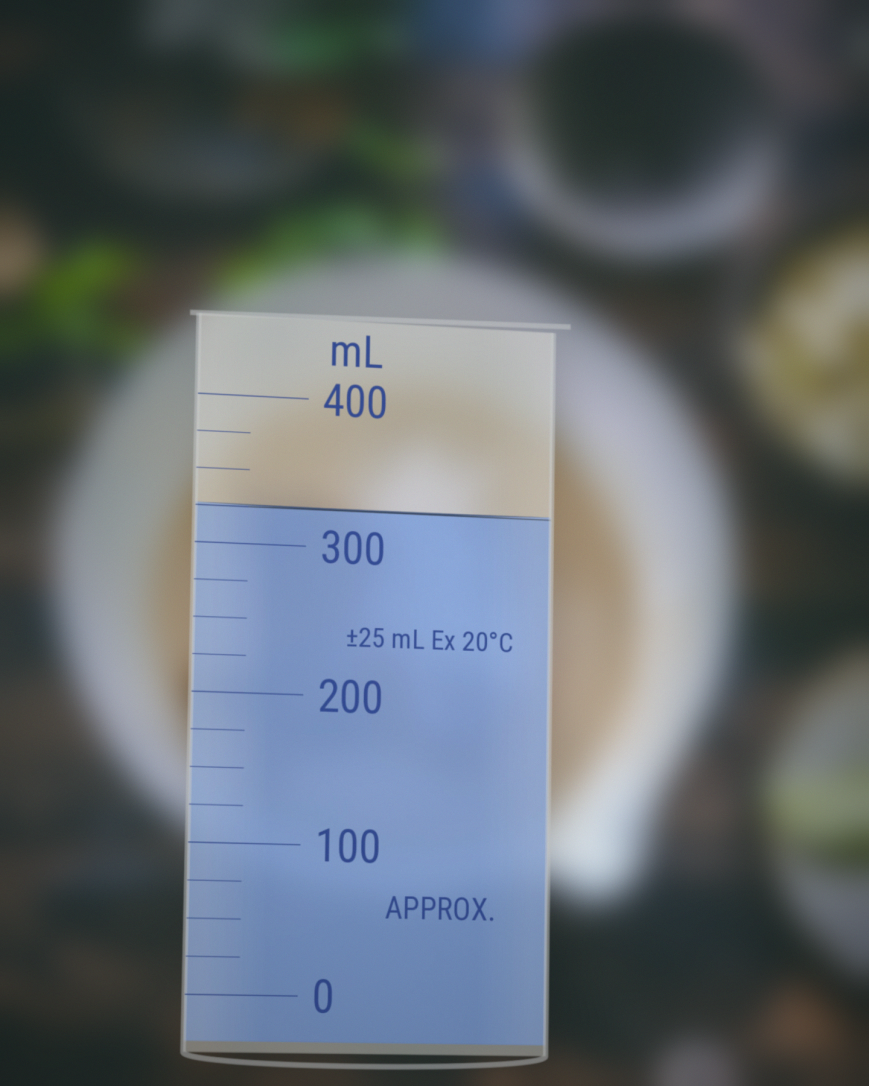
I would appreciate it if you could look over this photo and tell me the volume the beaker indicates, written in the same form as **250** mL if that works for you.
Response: **325** mL
